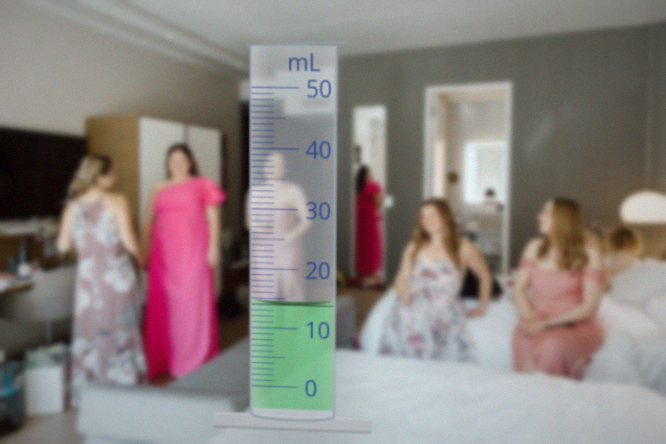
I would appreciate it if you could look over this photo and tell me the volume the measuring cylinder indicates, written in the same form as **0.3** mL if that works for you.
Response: **14** mL
